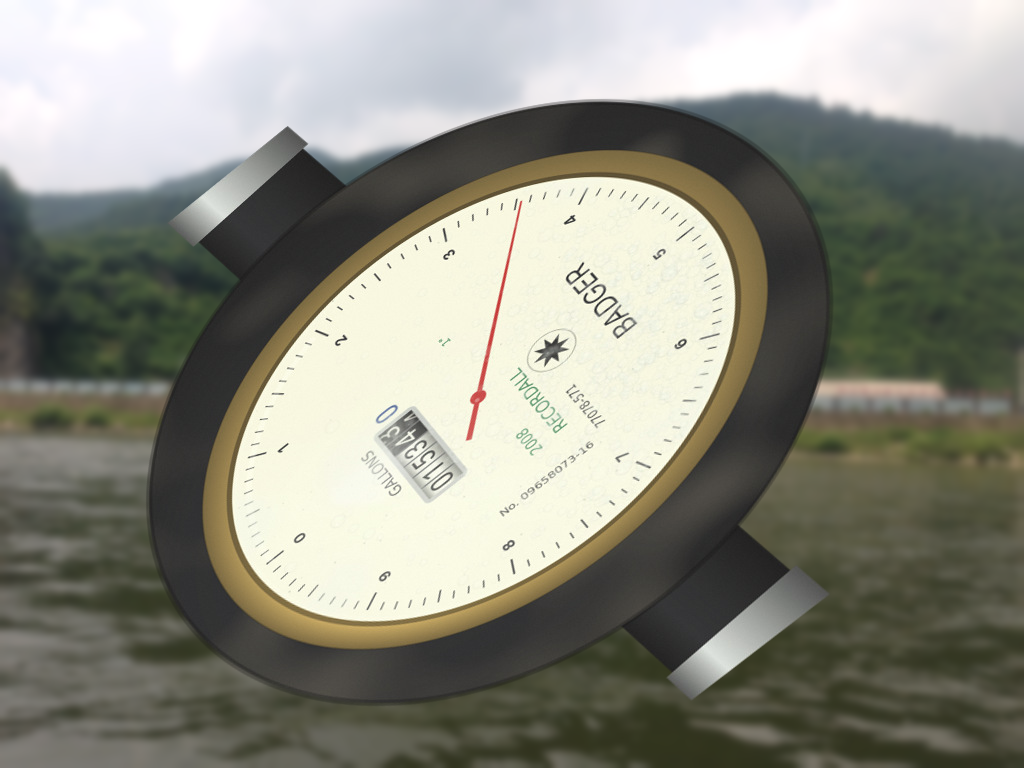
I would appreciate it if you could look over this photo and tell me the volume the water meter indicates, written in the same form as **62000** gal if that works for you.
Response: **153433.5** gal
